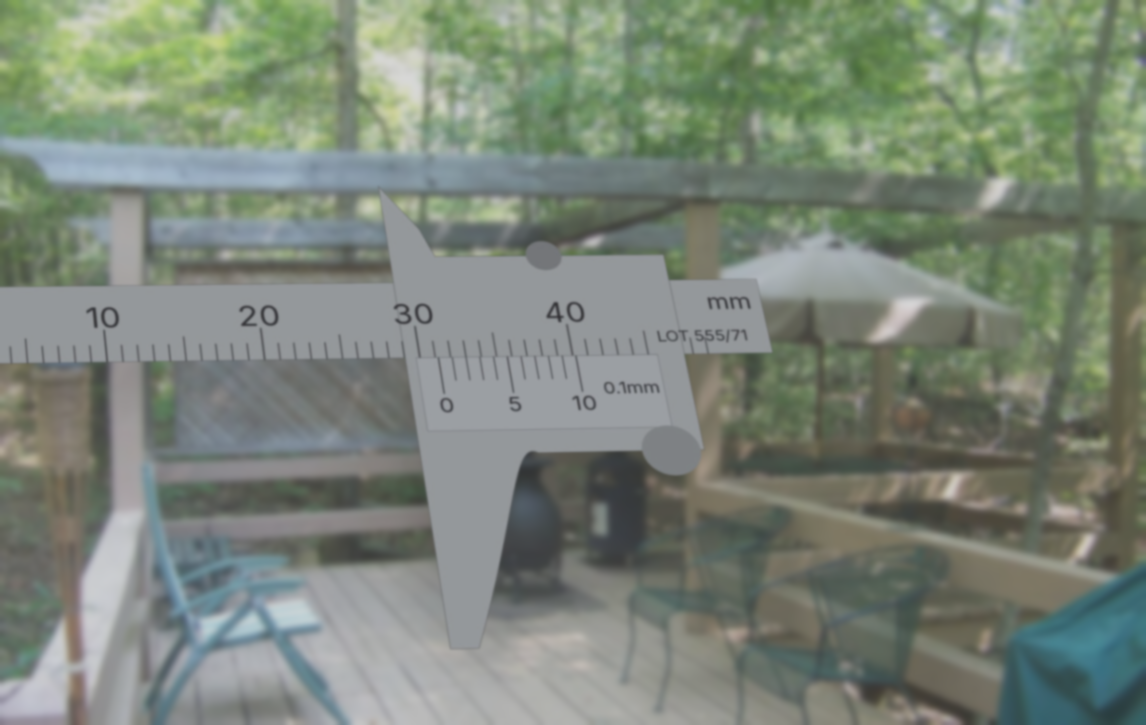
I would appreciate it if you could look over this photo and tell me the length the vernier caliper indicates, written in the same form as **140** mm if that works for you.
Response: **31.2** mm
